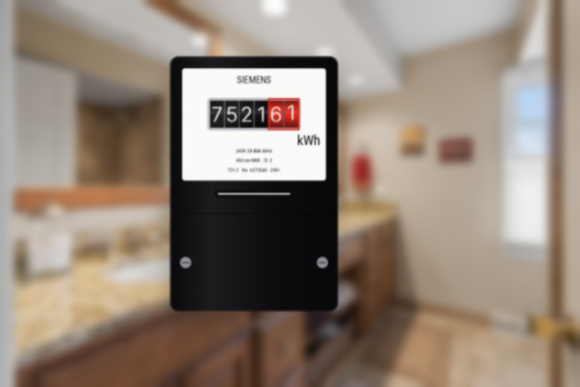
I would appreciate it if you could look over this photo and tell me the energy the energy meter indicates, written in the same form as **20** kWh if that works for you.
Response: **7521.61** kWh
